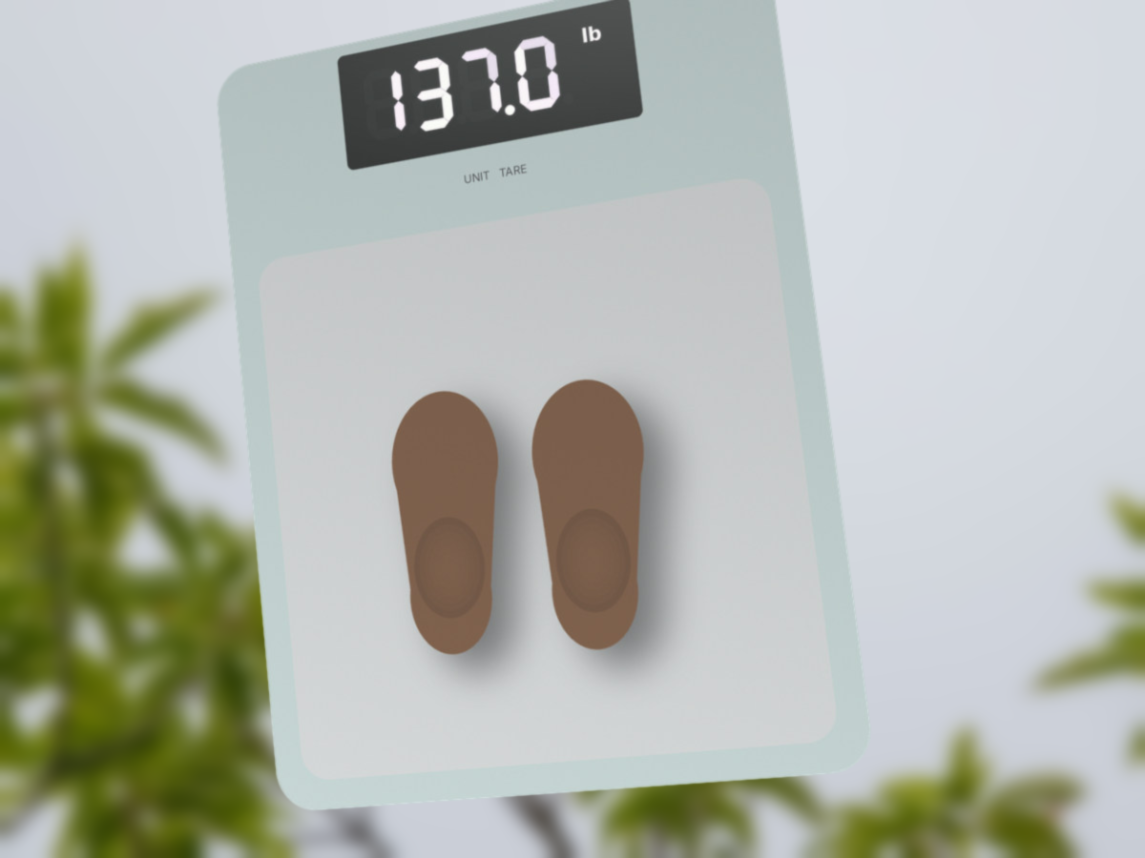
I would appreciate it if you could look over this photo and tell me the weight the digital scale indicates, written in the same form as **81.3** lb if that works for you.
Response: **137.0** lb
